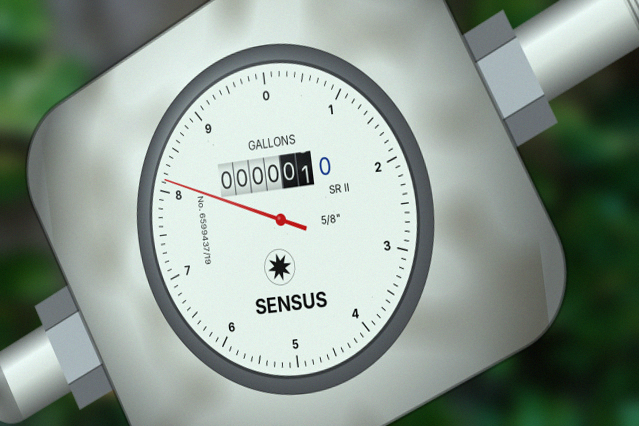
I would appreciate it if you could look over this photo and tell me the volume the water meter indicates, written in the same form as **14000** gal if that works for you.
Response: **8.1** gal
